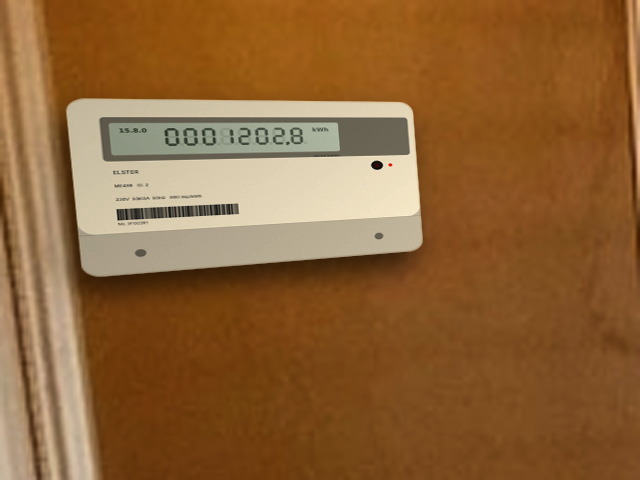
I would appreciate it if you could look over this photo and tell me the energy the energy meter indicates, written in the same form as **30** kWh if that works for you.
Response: **1202.8** kWh
